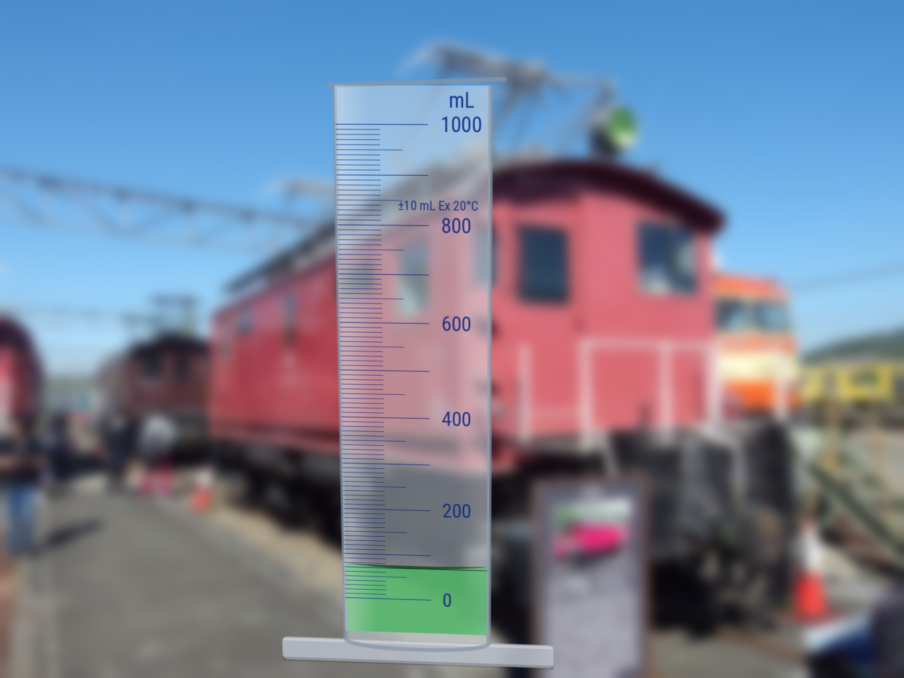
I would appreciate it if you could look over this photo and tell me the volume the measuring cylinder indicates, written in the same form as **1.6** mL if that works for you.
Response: **70** mL
